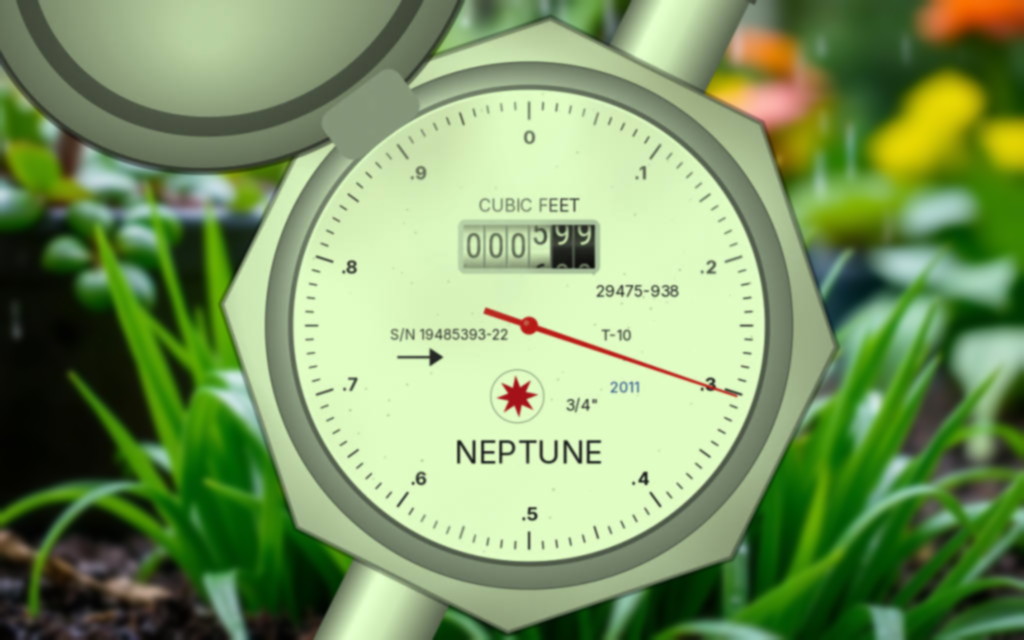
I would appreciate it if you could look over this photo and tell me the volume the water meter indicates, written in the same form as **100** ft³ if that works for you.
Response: **599.30** ft³
